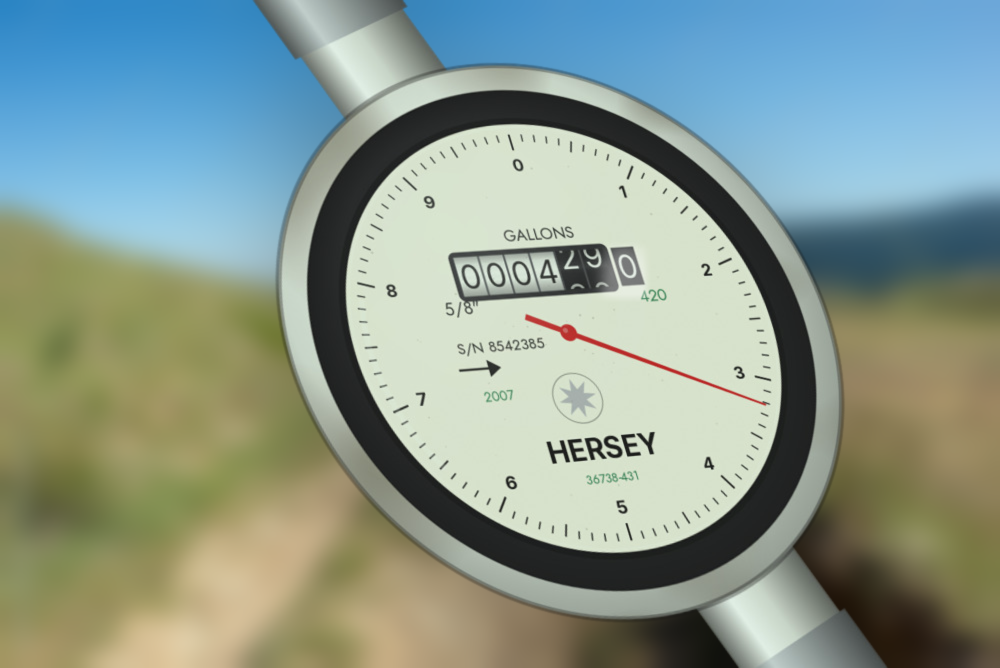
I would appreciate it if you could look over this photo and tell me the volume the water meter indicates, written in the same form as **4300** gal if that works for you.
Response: **4293.2** gal
